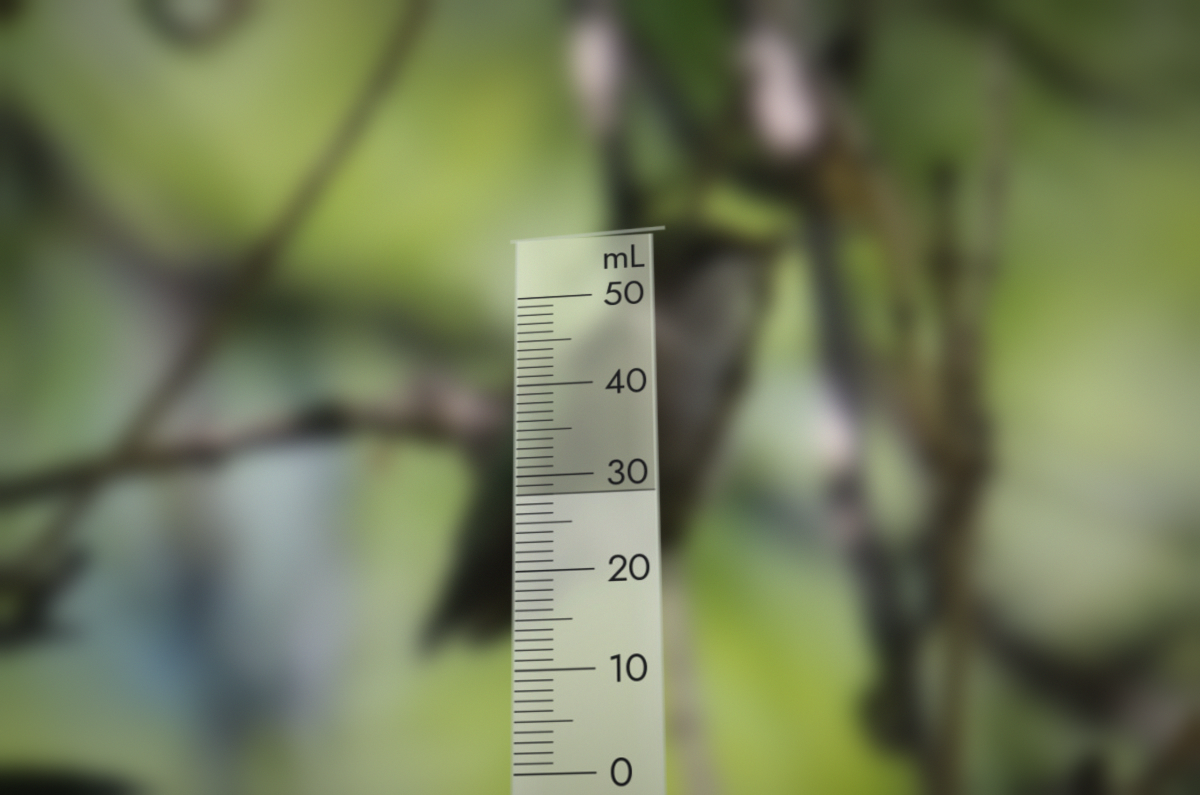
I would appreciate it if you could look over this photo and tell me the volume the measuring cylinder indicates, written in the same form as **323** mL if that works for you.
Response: **28** mL
